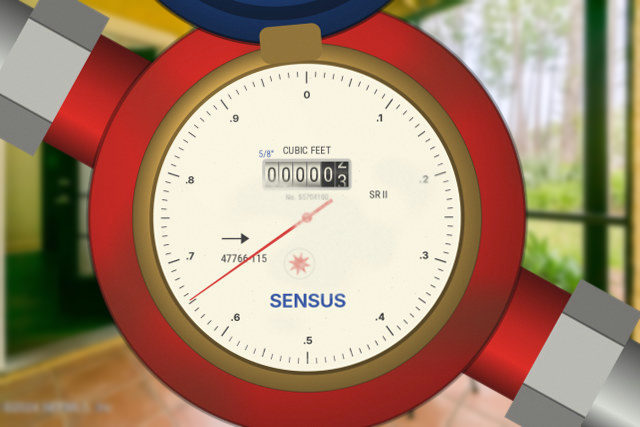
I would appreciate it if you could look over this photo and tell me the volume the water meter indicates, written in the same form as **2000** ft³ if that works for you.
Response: **2.65** ft³
